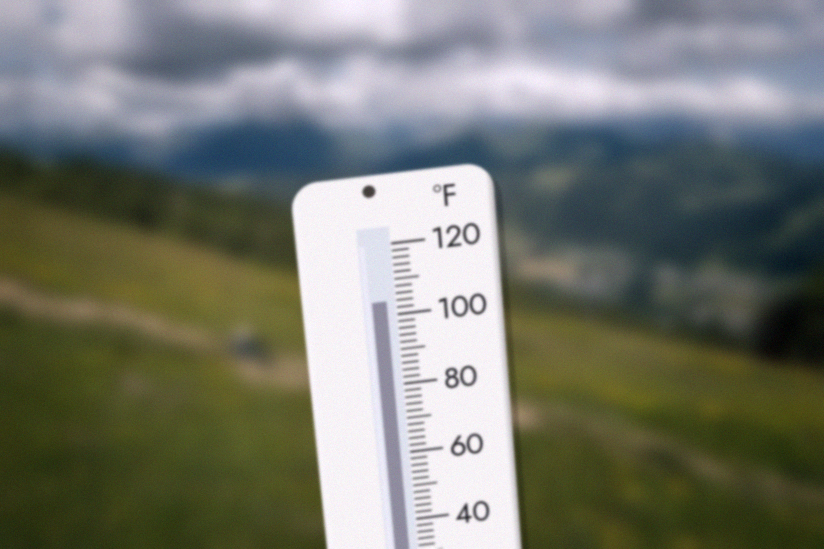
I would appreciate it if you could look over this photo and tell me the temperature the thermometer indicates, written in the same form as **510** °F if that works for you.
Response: **104** °F
